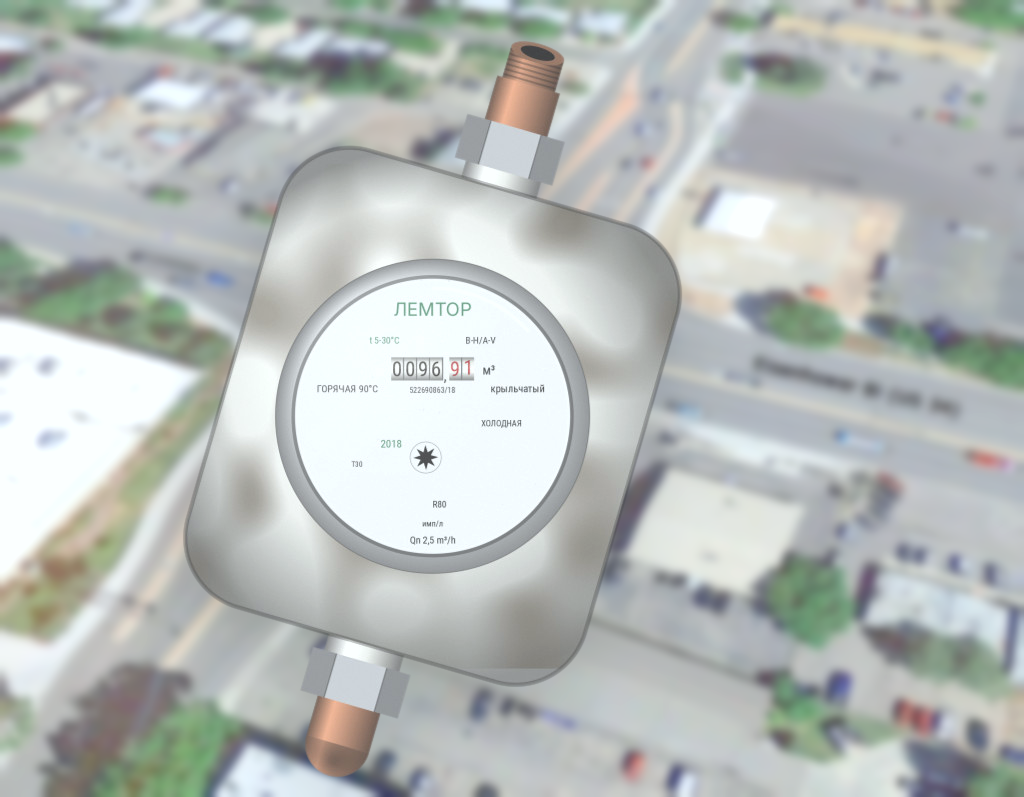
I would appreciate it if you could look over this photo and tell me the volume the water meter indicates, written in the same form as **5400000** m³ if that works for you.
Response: **96.91** m³
